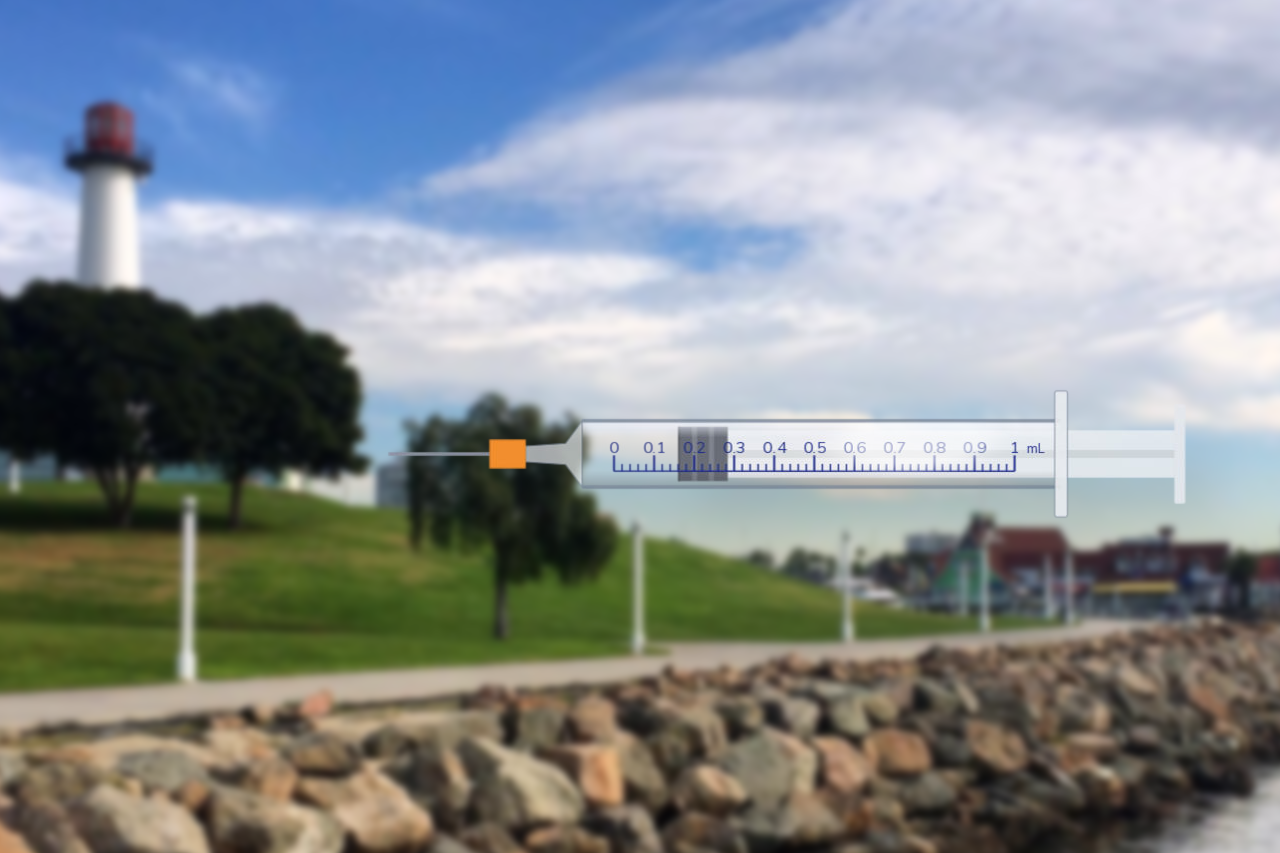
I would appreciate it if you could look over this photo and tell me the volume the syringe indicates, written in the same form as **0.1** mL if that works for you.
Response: **0.16** mL
